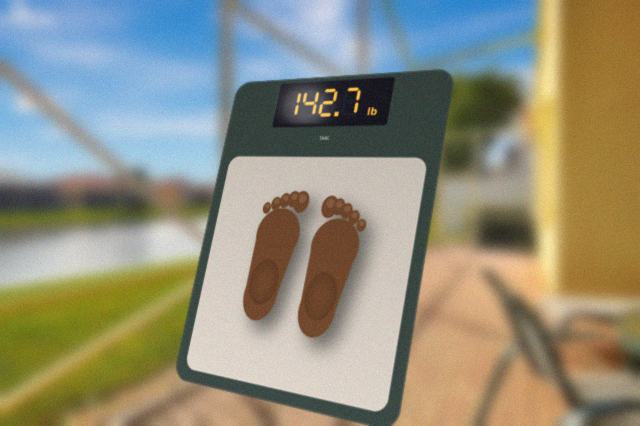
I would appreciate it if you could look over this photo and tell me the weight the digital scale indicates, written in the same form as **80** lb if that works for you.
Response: **142.7** lb
